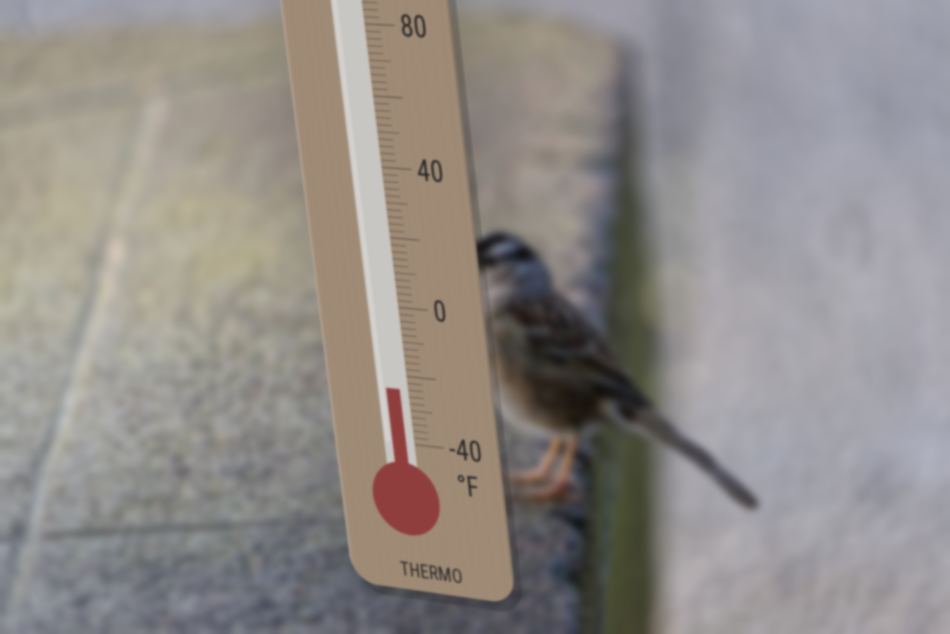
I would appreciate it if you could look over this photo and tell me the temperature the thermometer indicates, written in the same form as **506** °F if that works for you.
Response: **-24** °F
